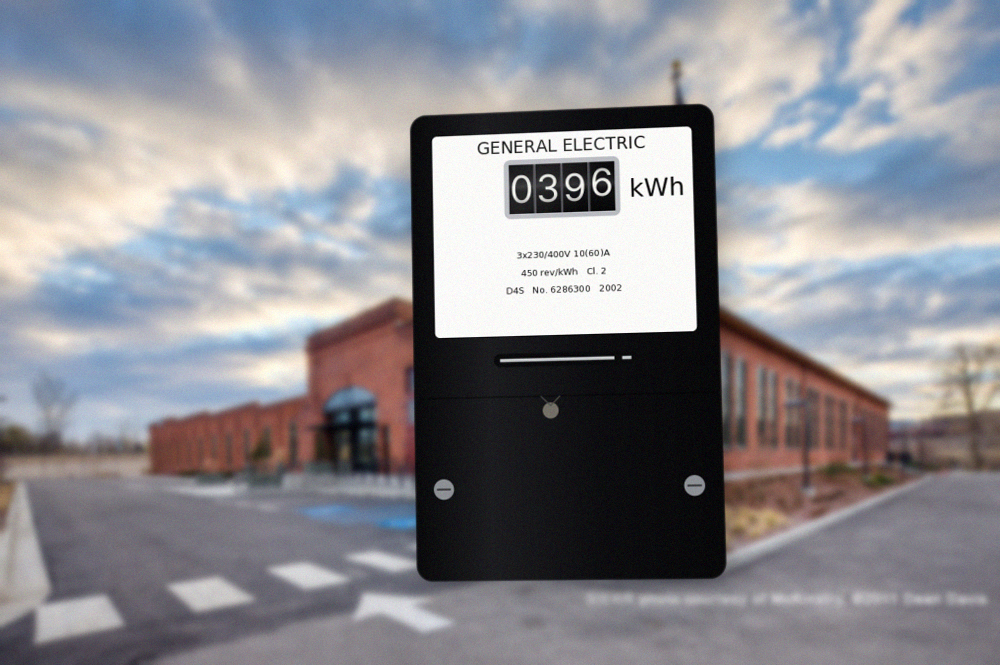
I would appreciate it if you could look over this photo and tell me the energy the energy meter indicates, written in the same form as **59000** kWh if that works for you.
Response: **396** kWh
